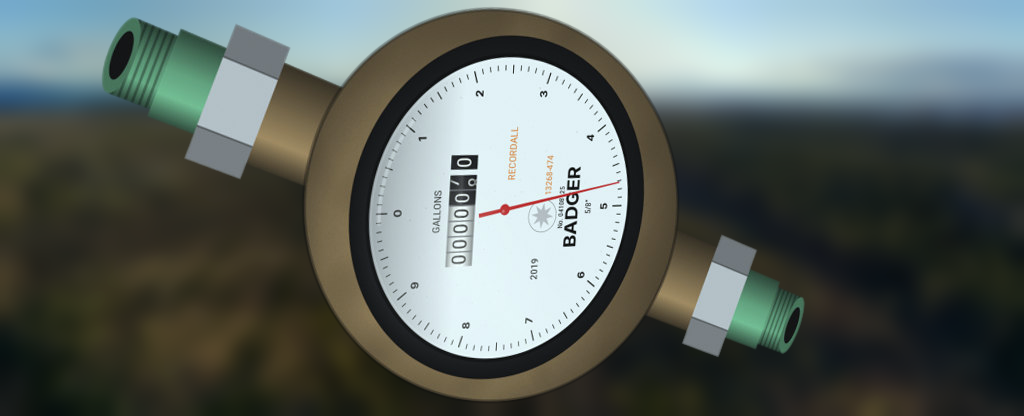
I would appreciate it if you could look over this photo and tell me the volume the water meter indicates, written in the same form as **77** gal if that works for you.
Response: **74.7** gal
